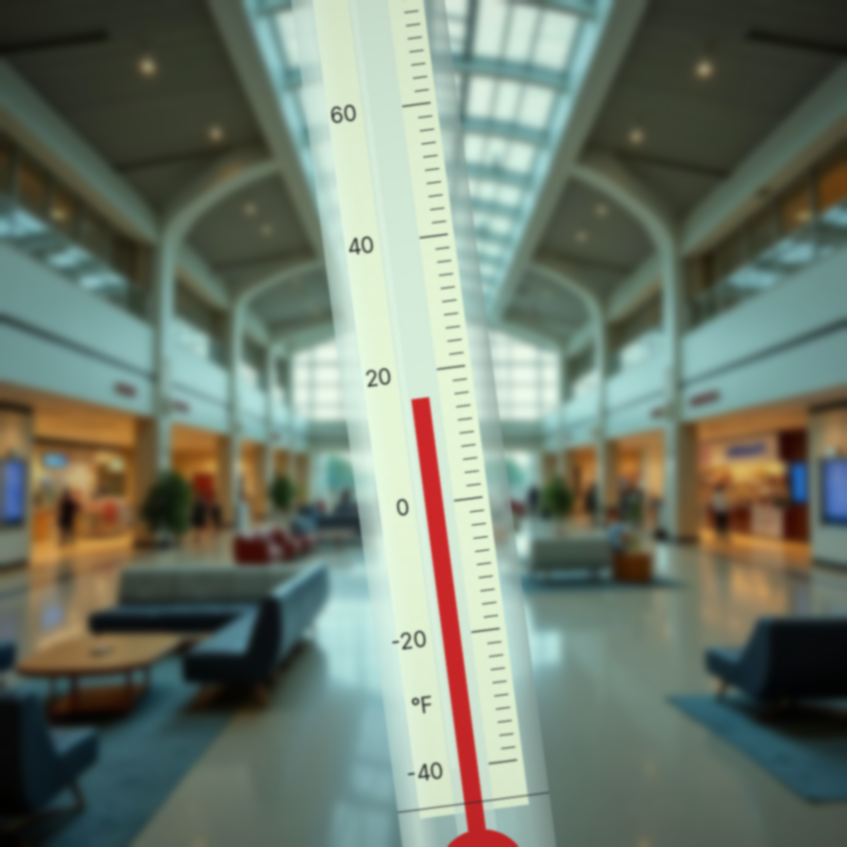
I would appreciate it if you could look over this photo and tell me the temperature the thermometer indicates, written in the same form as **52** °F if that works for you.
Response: **16** °F
